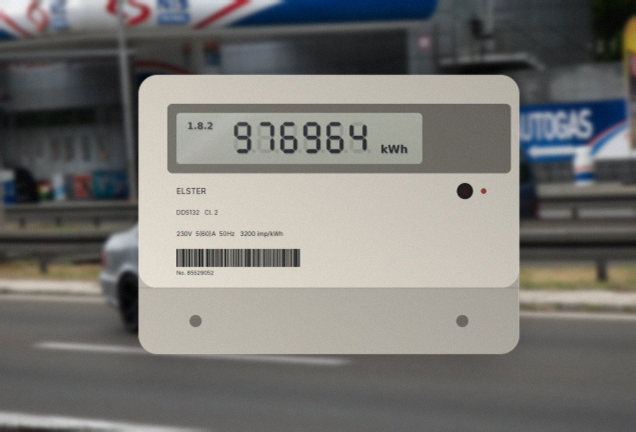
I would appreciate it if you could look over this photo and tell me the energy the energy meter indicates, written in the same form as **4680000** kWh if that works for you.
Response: **976964** kWh
